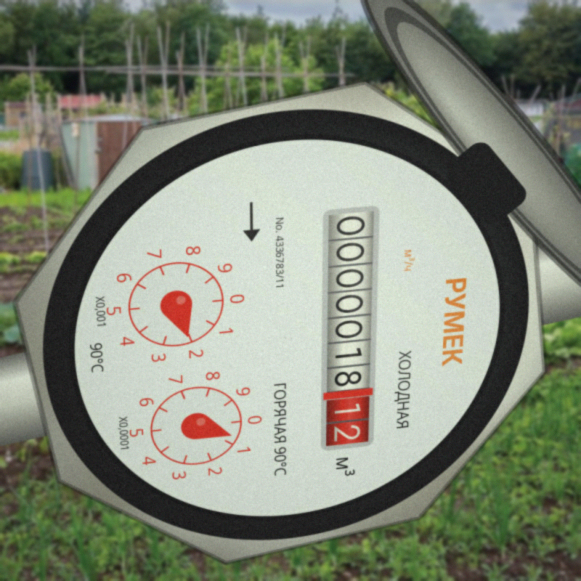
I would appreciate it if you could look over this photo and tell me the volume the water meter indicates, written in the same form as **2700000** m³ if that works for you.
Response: **18.1220** m³
